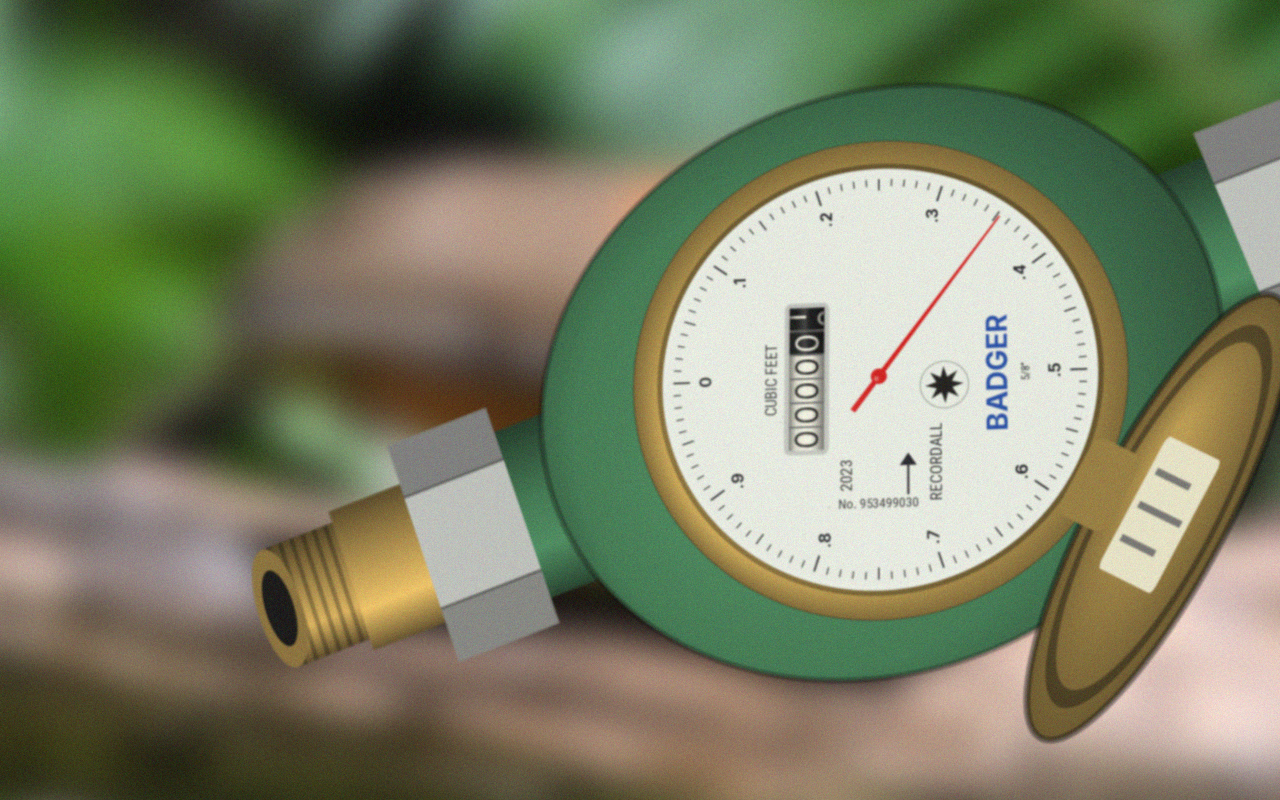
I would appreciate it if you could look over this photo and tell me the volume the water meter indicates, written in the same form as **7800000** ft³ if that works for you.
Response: **1.35** ft³
